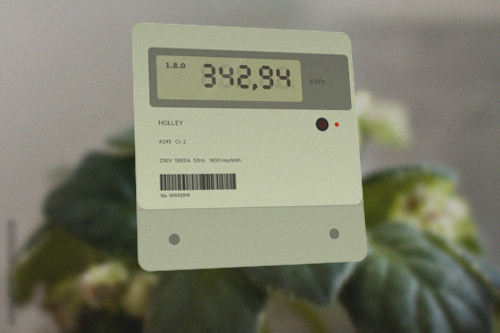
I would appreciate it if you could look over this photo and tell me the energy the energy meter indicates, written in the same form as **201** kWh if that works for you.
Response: **342.94** kWh
